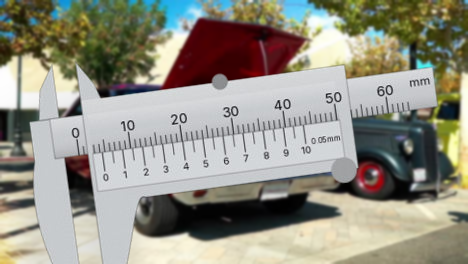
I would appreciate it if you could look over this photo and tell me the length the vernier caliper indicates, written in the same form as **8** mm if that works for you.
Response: **4.5** mm
